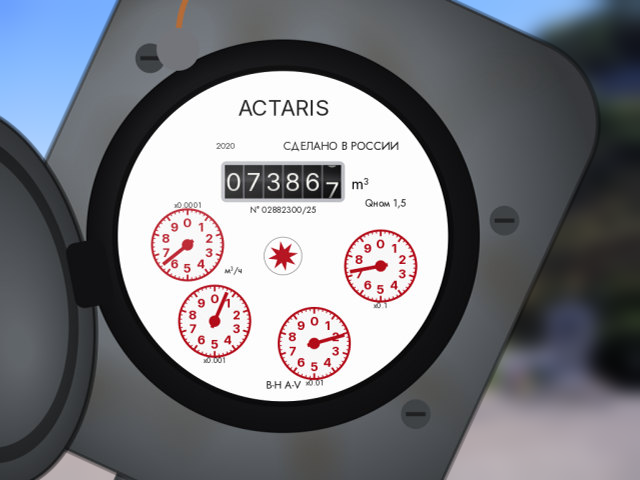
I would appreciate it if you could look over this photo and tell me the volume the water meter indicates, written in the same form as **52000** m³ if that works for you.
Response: **73866.7206** m³
